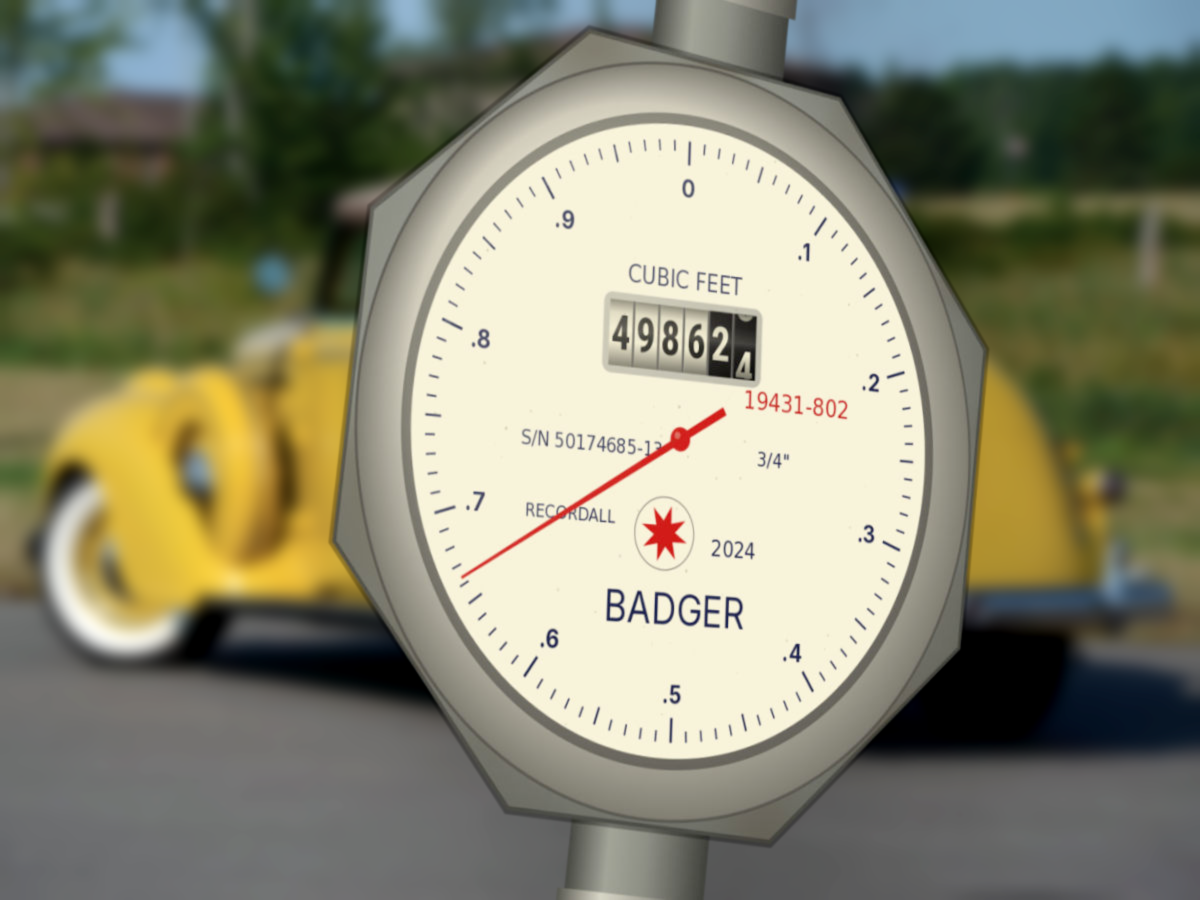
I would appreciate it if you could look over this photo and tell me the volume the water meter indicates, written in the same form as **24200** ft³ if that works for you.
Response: **498623.66** ft³
